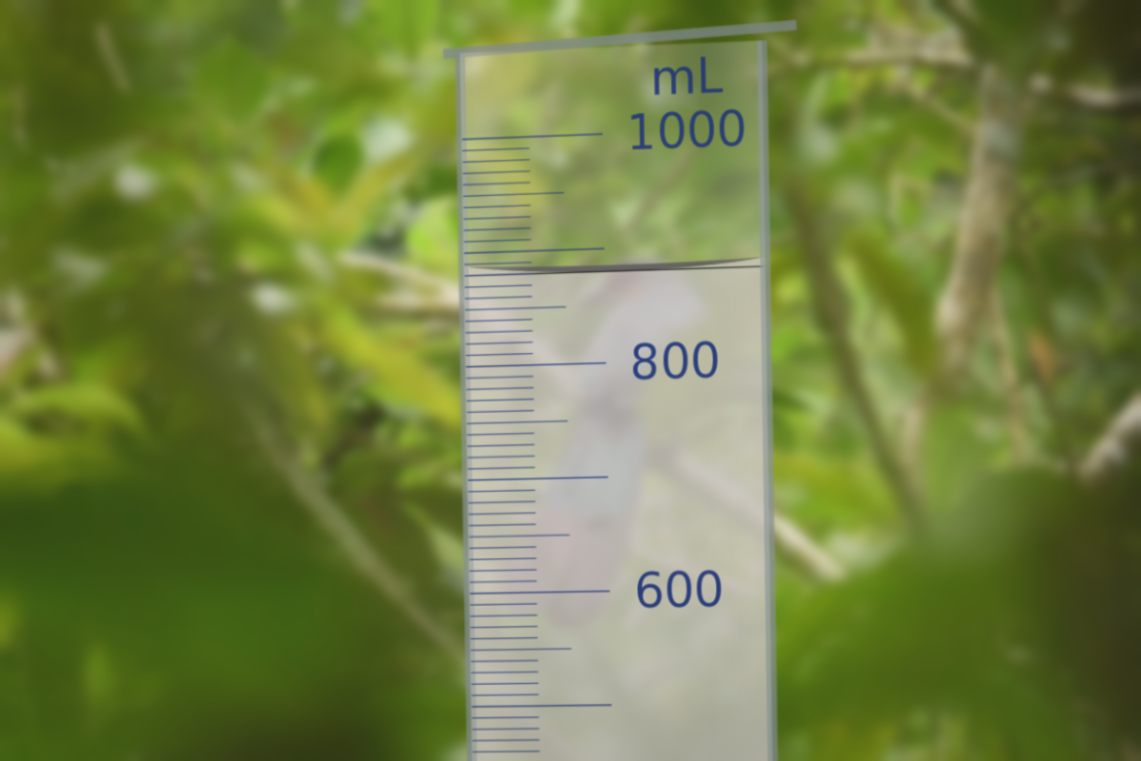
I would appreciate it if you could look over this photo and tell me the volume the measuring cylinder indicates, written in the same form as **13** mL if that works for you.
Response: **880** mL
